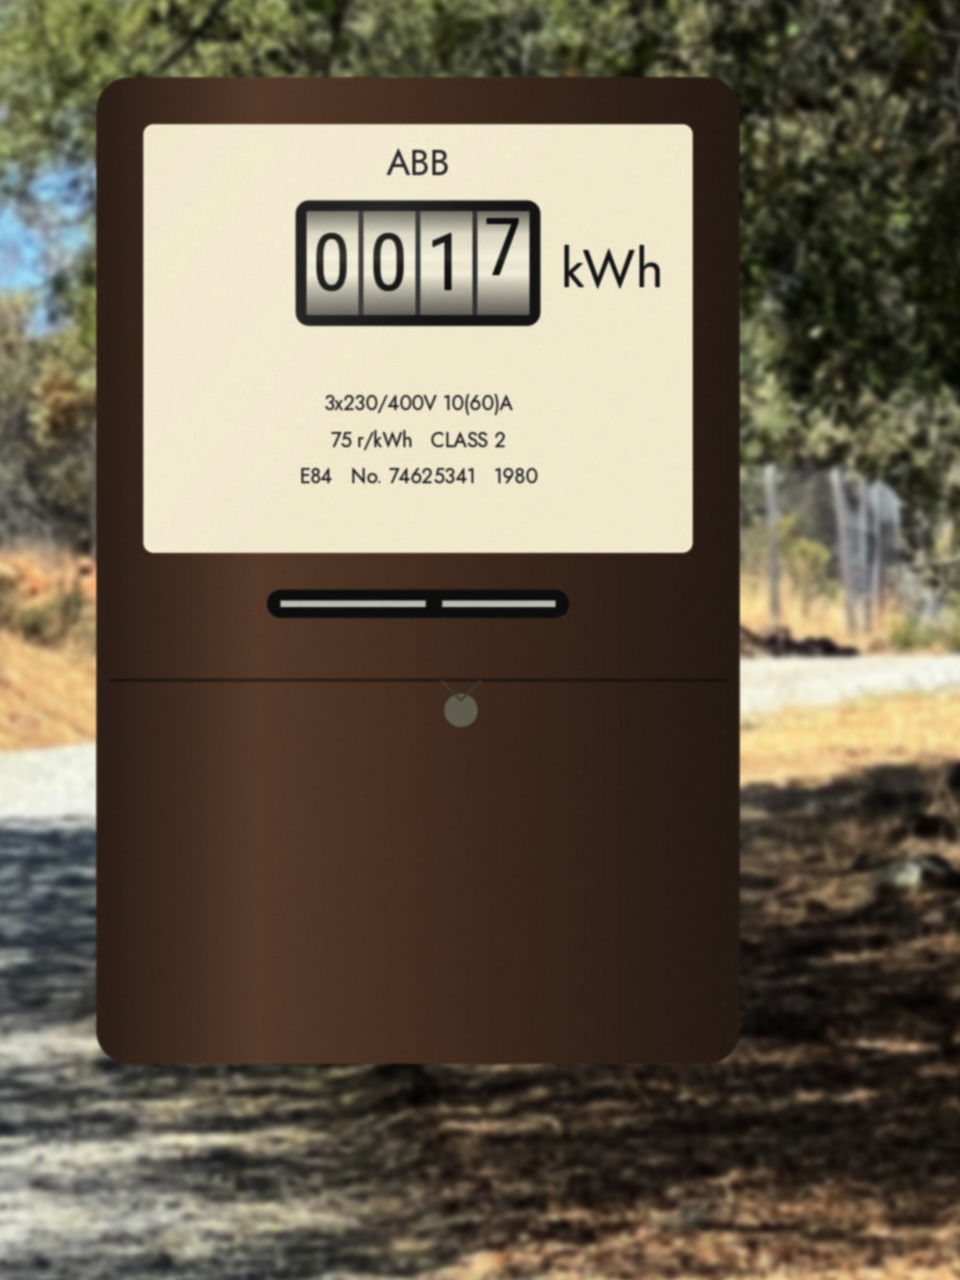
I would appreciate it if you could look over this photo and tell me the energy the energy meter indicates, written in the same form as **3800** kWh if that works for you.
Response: **17** kWh
